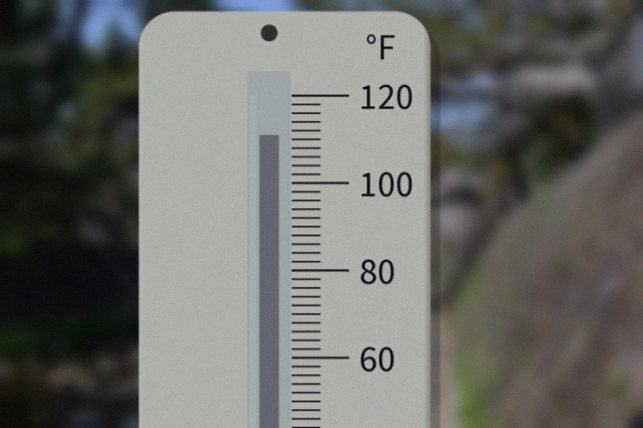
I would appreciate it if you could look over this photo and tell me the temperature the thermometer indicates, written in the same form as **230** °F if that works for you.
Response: **111** °F
